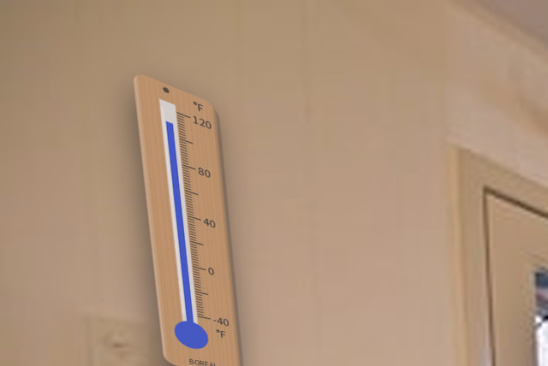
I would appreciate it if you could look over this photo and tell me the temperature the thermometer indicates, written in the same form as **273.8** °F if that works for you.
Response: **110** °F
